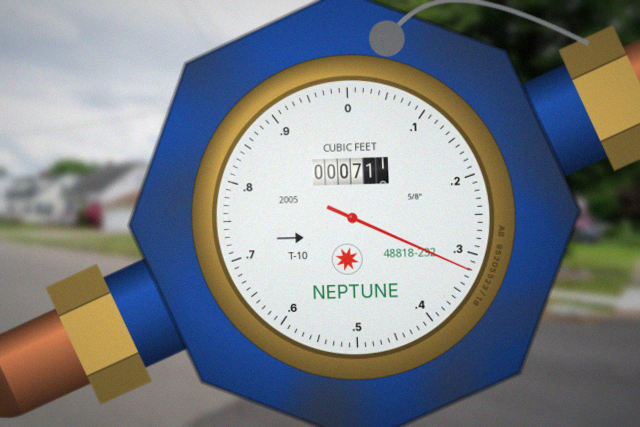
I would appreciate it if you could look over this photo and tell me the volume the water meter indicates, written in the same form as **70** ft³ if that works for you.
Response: **711.32** ft³
